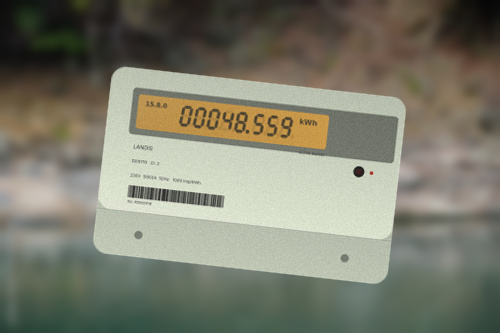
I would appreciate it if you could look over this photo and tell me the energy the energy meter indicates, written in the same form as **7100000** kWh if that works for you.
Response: **48.559** kWh
